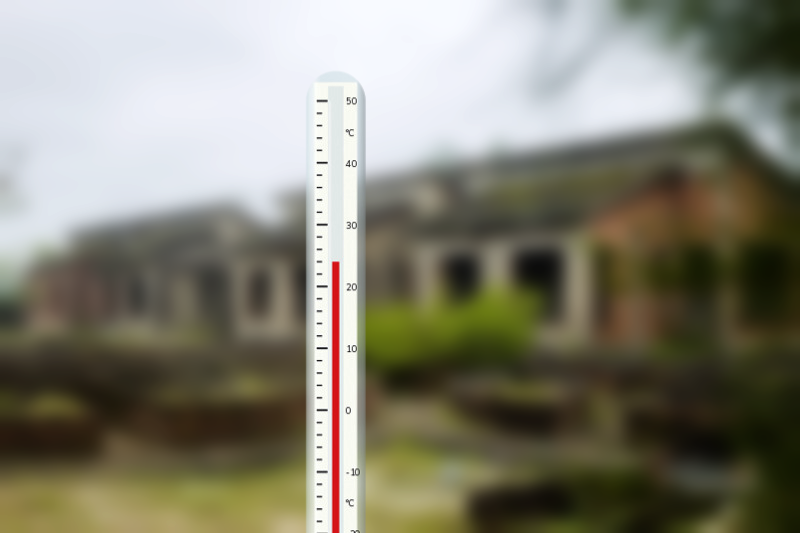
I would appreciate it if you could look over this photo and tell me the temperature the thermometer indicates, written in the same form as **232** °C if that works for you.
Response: **24** °C
